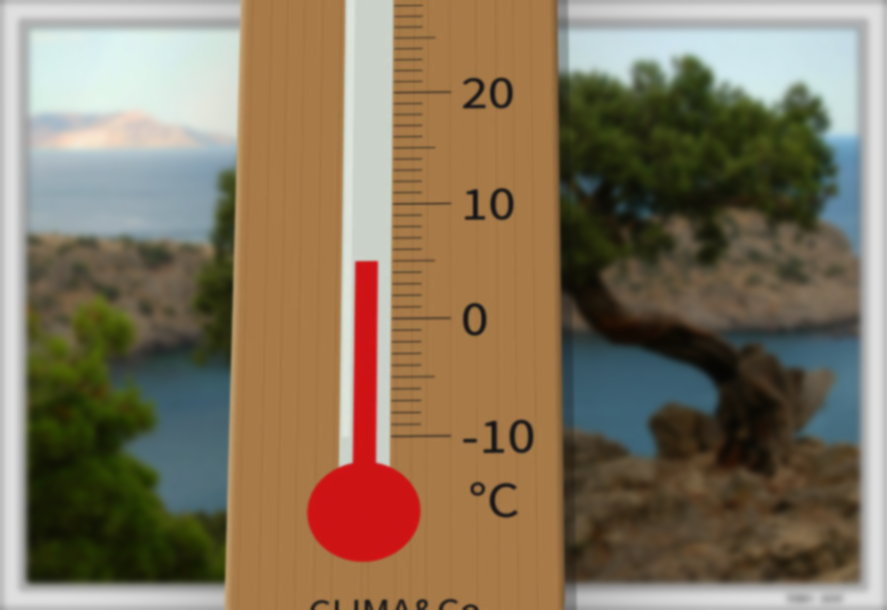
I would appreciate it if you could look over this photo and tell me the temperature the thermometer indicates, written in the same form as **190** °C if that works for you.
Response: **5** °C
